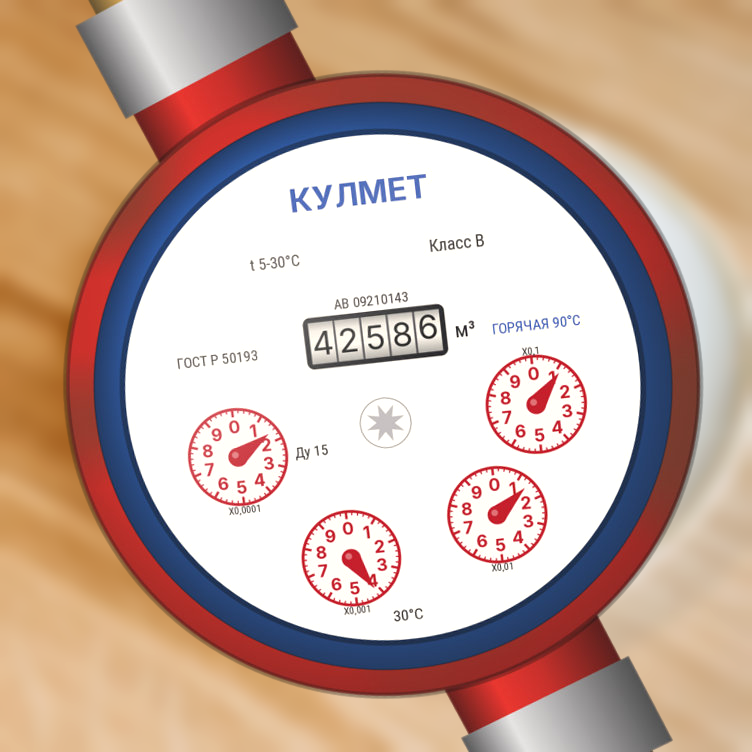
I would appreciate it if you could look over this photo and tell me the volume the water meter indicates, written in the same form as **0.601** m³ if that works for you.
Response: **42586.1141** m³
